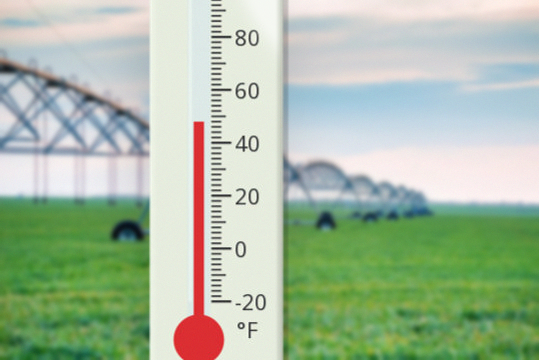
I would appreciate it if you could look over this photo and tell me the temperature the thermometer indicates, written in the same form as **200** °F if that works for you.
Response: **48** °F
